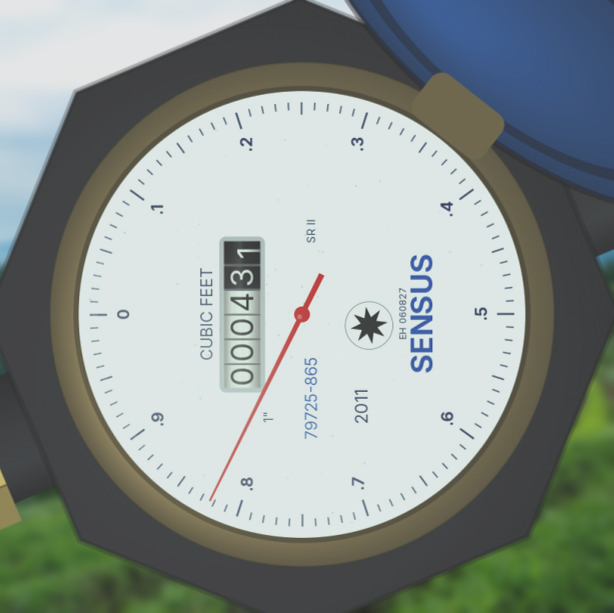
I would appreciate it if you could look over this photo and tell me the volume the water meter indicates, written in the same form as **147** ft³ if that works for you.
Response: **430.82** ft³
